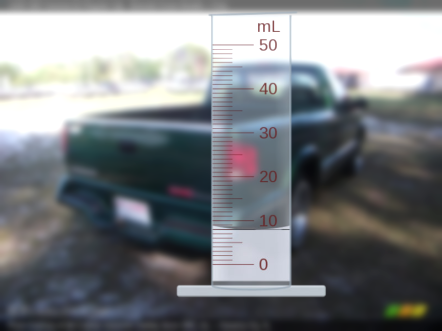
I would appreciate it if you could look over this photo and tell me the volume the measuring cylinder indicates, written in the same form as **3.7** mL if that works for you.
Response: **8** mL
